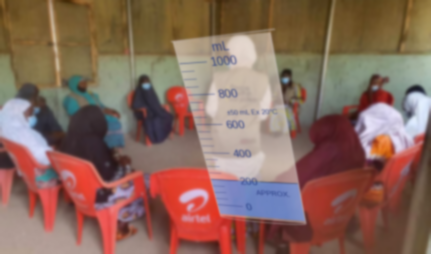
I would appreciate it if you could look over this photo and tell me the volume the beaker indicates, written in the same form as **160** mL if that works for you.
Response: **200** mL
